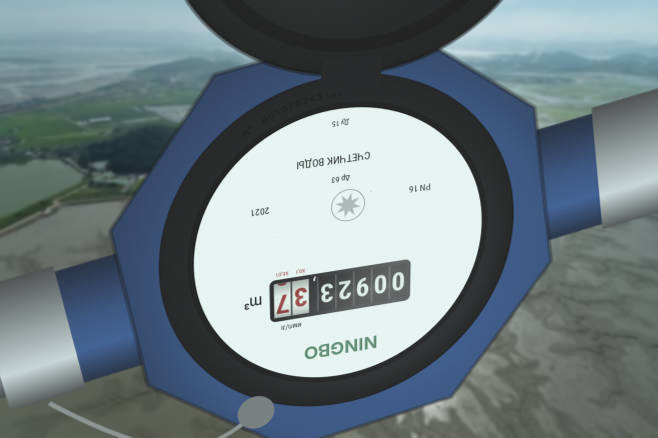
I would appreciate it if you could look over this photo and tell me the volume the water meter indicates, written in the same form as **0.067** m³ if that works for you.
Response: **923.37** m³
